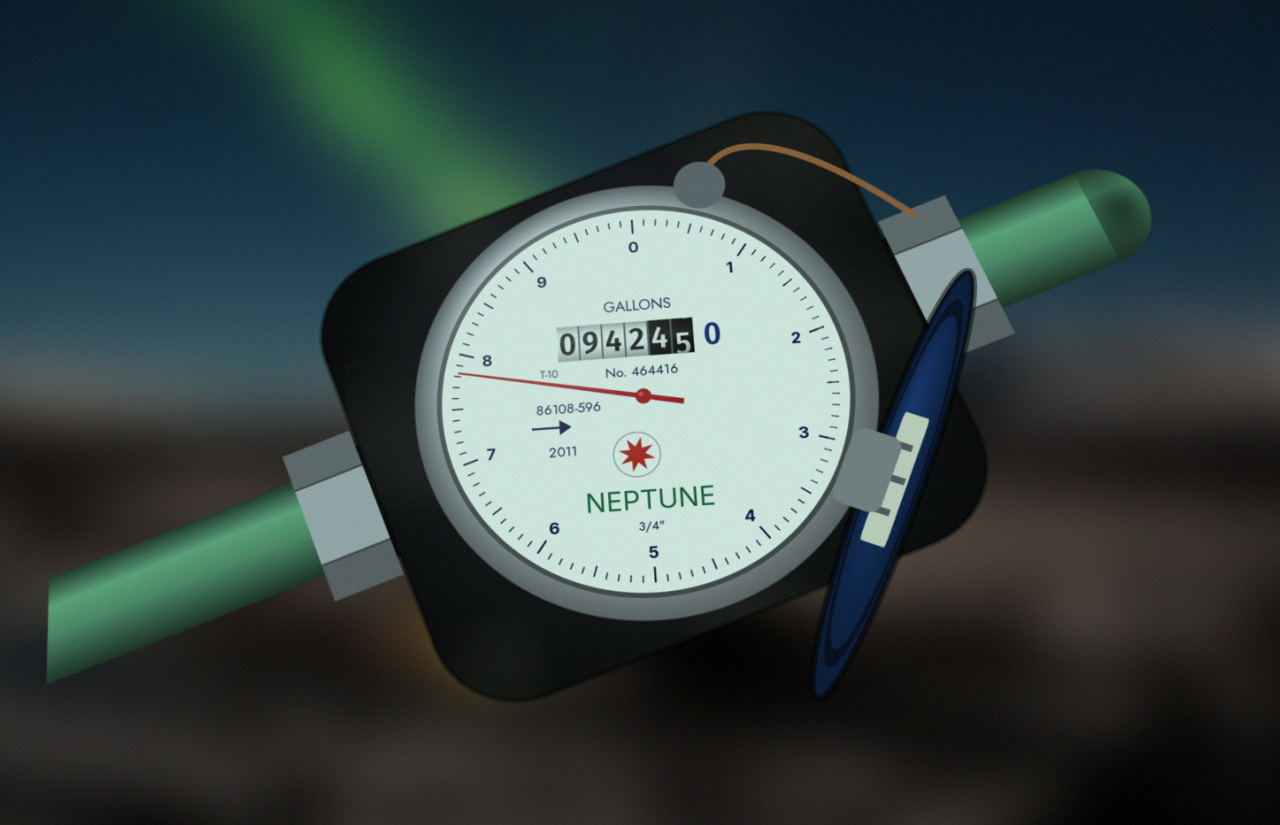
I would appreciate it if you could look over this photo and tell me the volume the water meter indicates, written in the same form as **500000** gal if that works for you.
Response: **942447.8** gal
